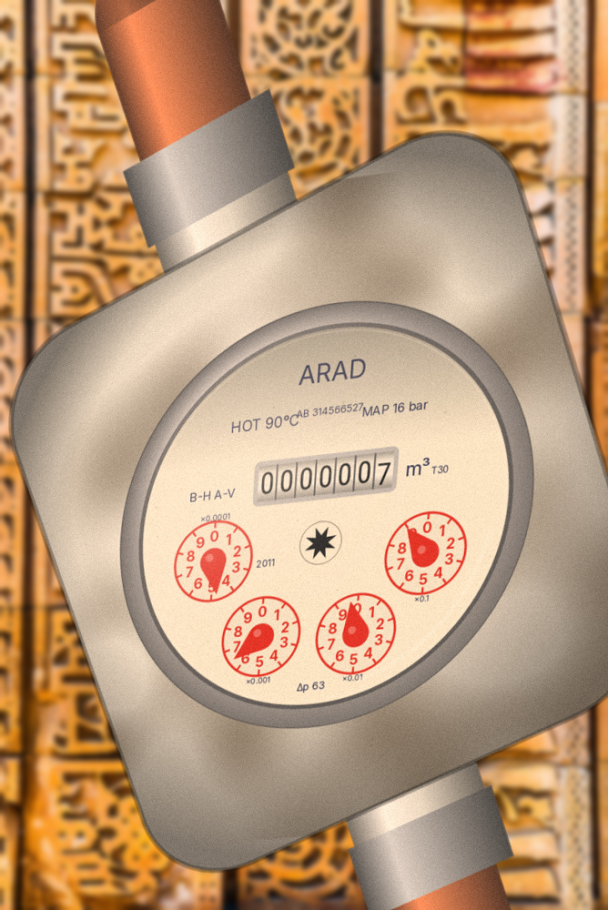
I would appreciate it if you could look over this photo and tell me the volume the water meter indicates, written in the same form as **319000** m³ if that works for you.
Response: **6.8964** m³
